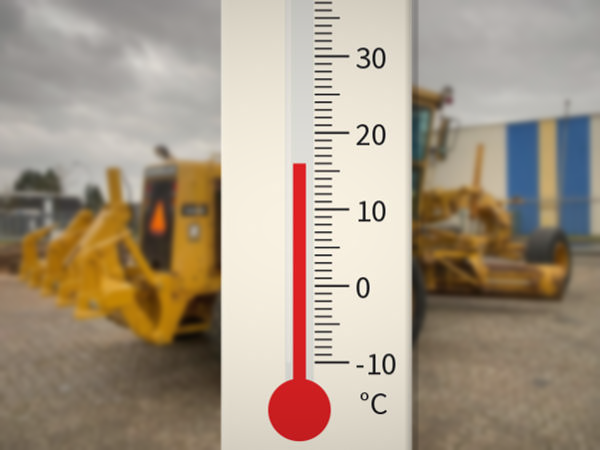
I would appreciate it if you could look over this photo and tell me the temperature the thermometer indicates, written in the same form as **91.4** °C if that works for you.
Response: **16** °C
